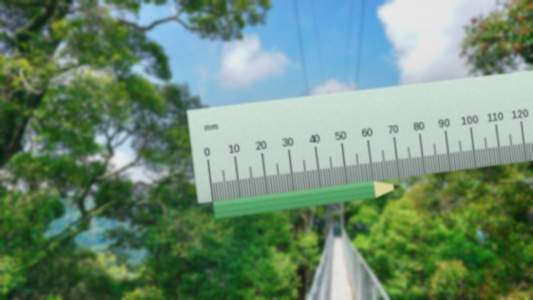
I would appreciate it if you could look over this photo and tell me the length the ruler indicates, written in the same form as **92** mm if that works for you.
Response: **70** mm
